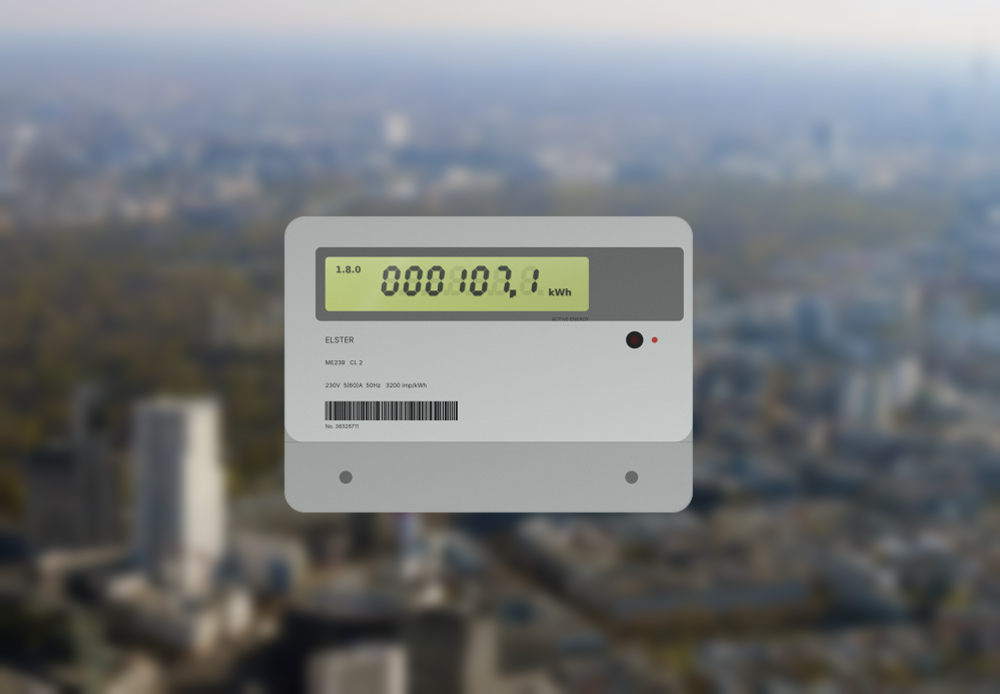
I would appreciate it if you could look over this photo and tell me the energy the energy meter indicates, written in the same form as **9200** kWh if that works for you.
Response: **107.1** kWh
